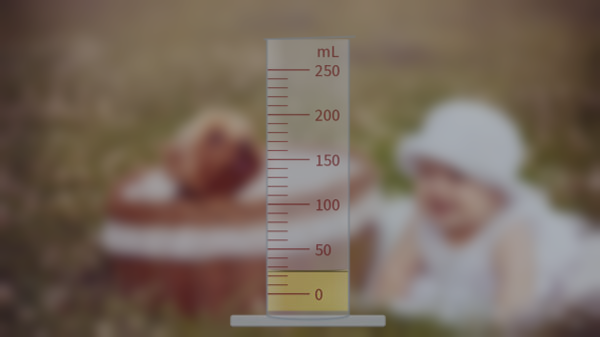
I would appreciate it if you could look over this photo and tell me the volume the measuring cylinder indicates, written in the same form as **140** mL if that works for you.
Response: **25** mL
